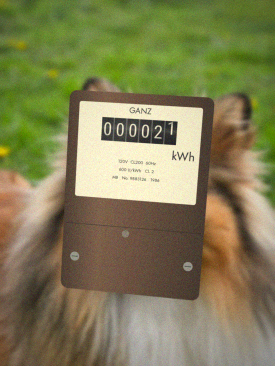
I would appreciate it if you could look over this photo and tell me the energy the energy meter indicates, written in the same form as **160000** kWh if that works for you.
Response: **21** kWh
